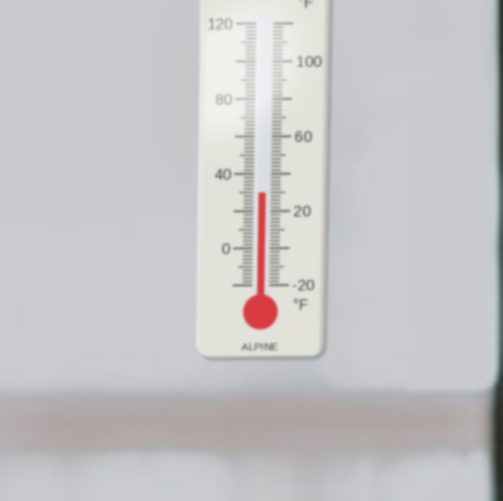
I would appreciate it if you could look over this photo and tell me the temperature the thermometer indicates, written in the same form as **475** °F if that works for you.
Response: **30** °F
